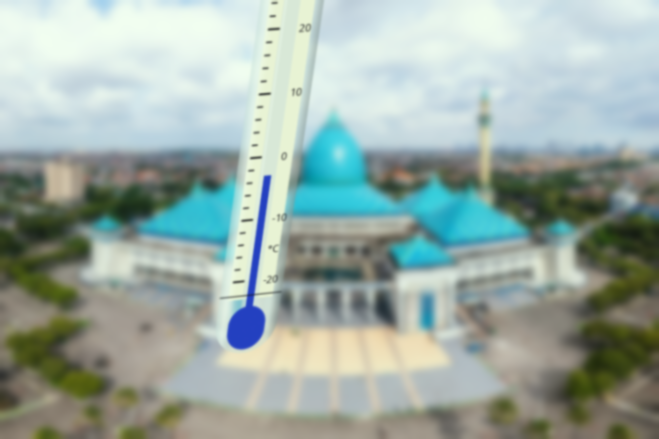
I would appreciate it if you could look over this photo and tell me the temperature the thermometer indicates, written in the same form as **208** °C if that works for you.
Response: **-3** °C
